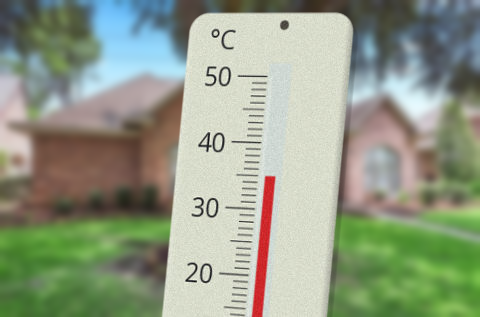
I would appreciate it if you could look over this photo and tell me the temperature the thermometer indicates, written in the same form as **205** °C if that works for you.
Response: **35** °C
